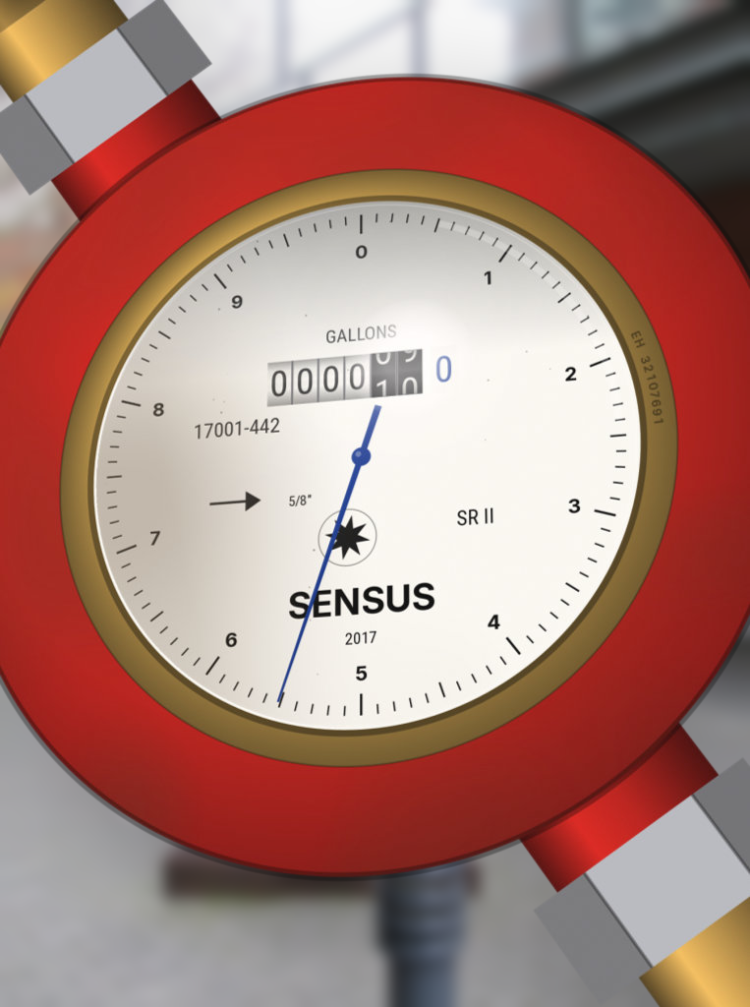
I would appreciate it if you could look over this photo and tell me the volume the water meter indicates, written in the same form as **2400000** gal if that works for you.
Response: **95.5** gal
